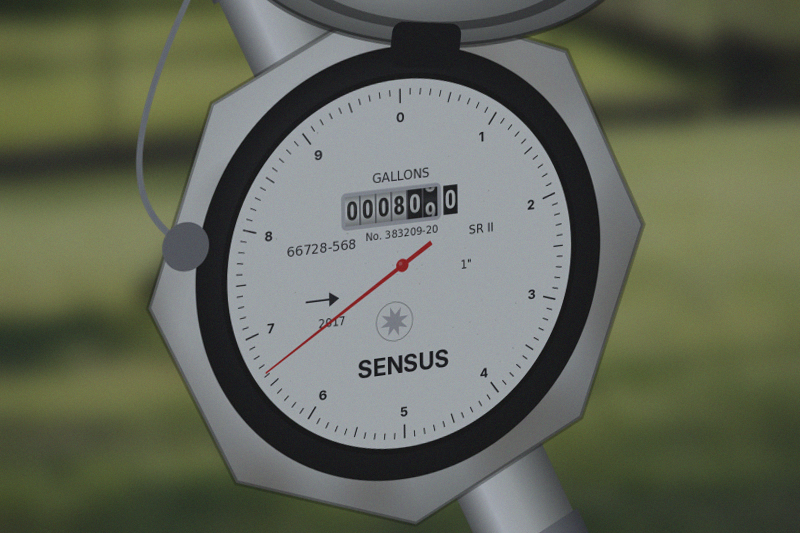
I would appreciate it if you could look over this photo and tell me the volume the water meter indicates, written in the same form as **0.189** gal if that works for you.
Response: **8086.6** gal
